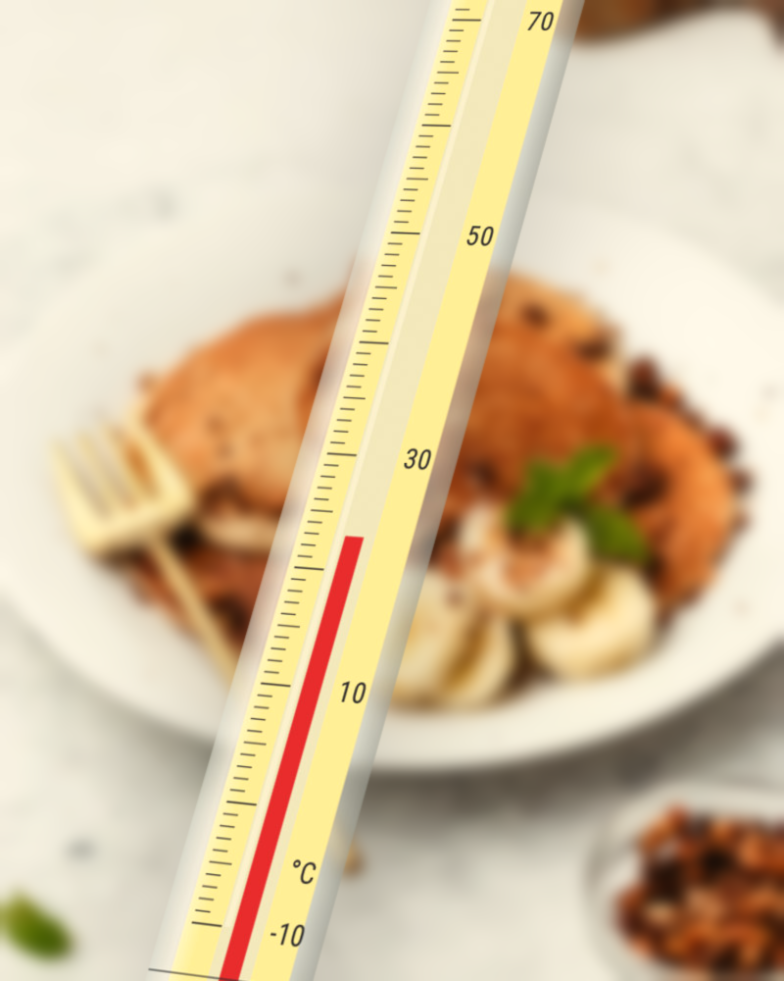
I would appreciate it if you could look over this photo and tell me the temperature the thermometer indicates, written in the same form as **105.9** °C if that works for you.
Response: **23** °C
